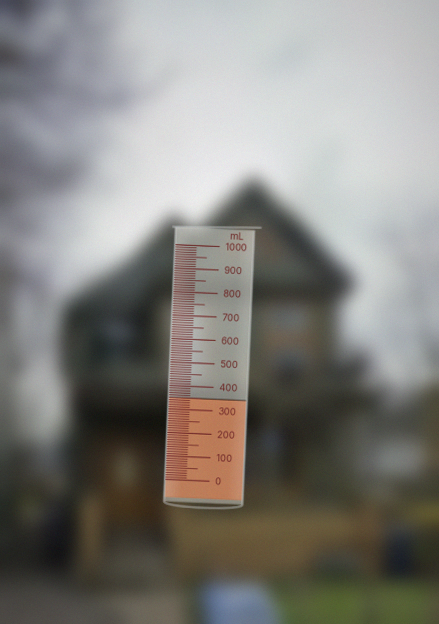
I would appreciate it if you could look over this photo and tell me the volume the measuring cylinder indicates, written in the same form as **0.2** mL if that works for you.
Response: **350** mL
